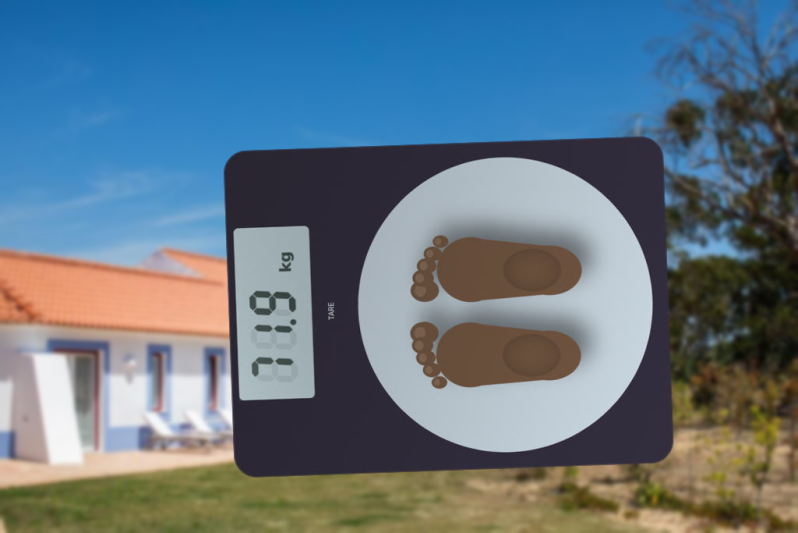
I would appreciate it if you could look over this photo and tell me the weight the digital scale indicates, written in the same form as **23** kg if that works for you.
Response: **71.9** kg
